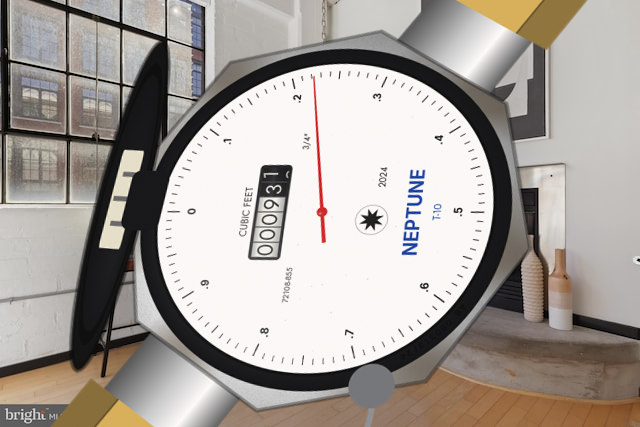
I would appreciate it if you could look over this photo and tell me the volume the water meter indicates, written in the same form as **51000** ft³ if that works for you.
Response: **931.22** ft³
